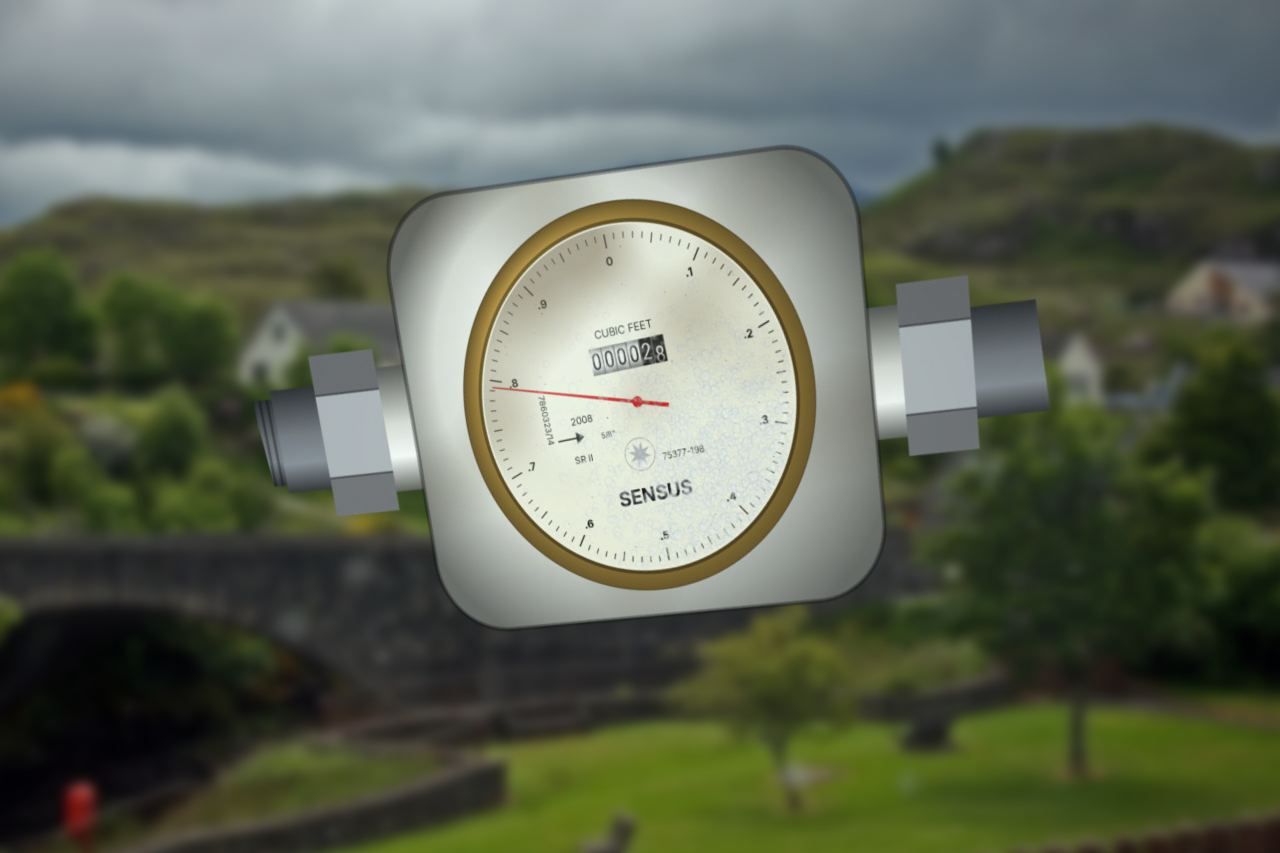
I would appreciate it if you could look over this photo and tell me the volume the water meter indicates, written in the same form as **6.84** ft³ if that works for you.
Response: **27.79** ft³
